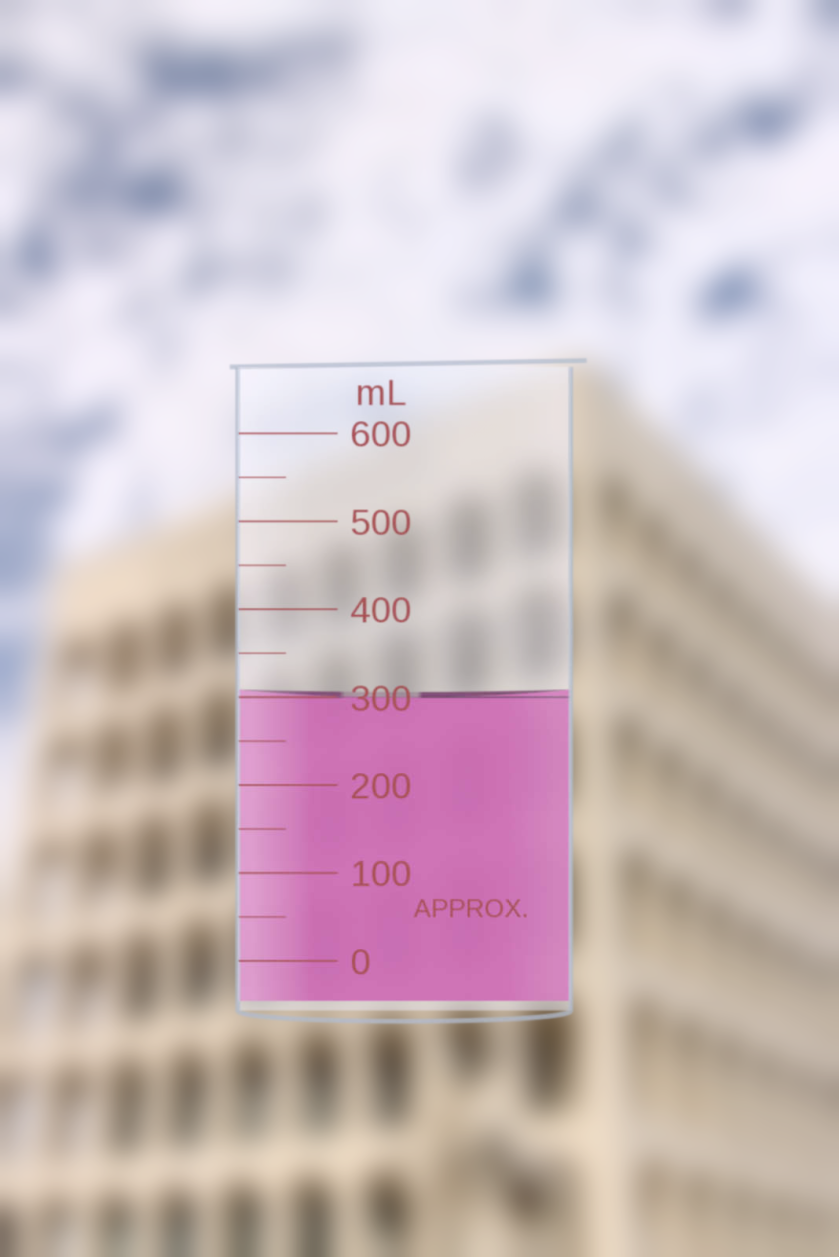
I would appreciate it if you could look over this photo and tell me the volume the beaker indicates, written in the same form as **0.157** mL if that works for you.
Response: **300** mL
